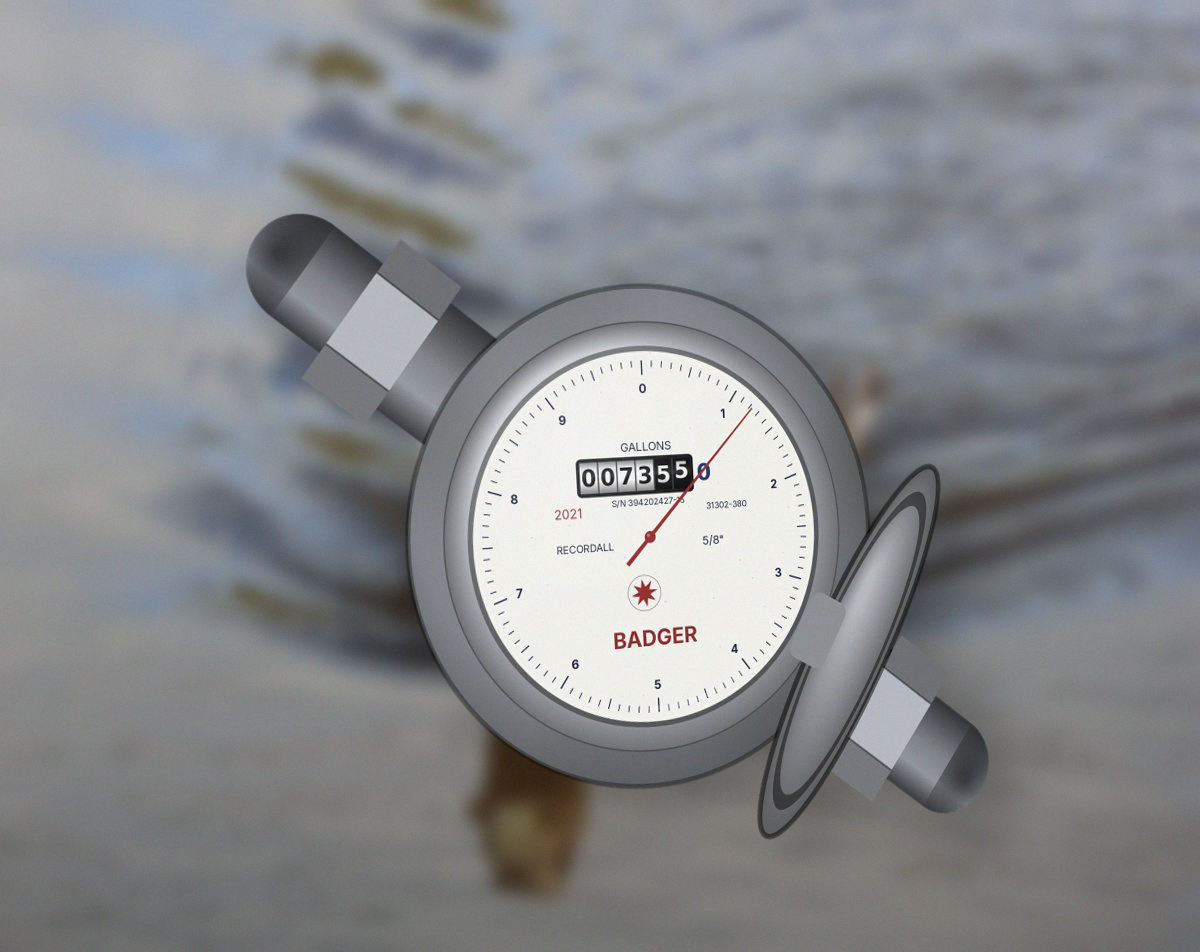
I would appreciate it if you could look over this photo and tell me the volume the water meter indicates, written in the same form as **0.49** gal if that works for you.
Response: **73551.2** gal
